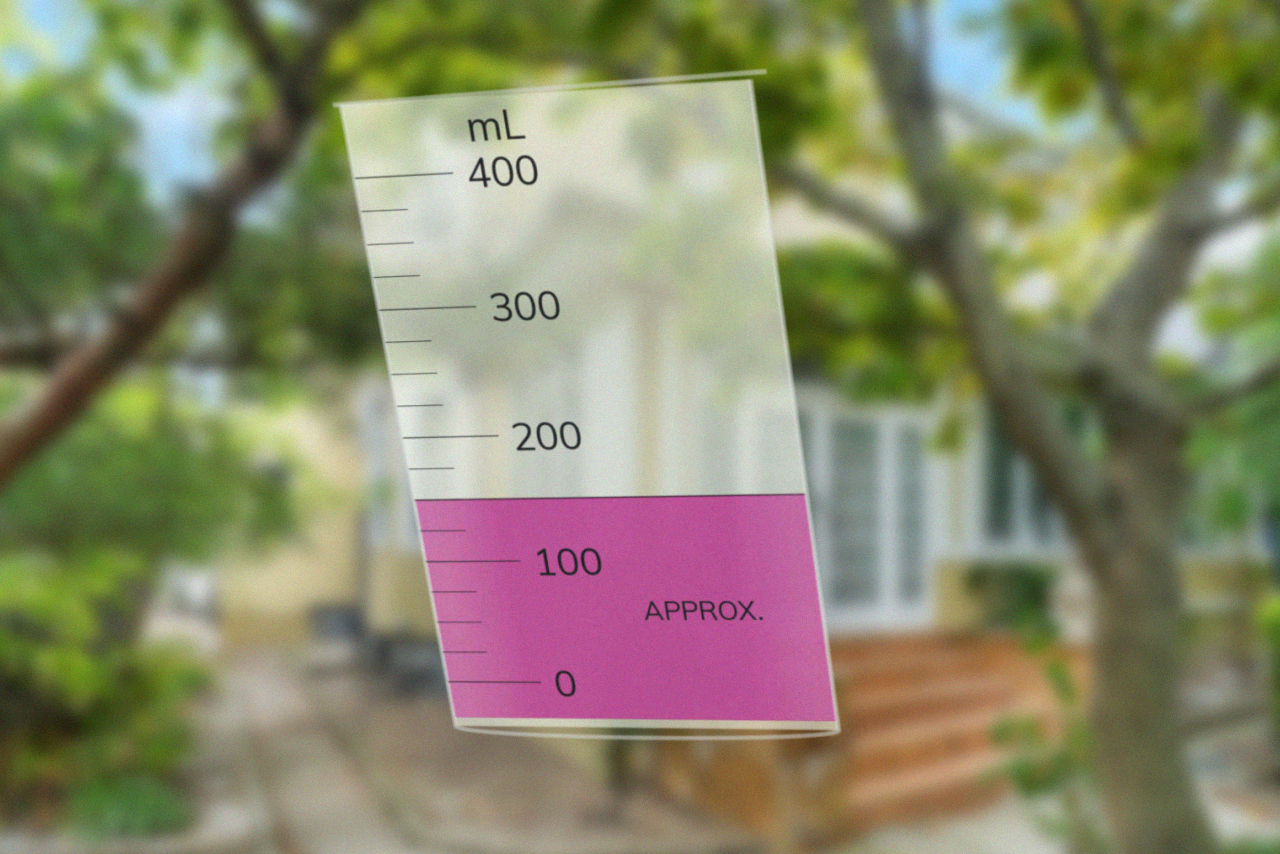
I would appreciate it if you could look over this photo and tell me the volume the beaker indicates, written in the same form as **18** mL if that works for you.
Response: **150** mL
